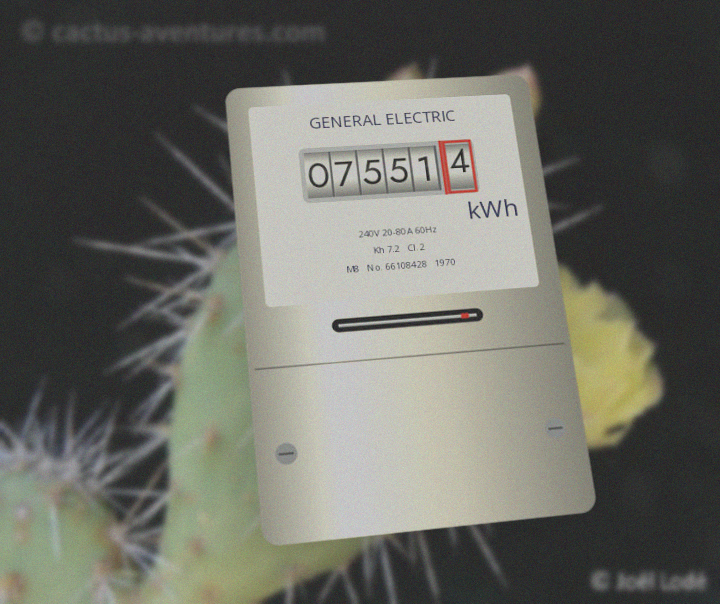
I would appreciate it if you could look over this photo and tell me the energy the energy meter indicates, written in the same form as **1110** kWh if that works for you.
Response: **7551.4** kWh
